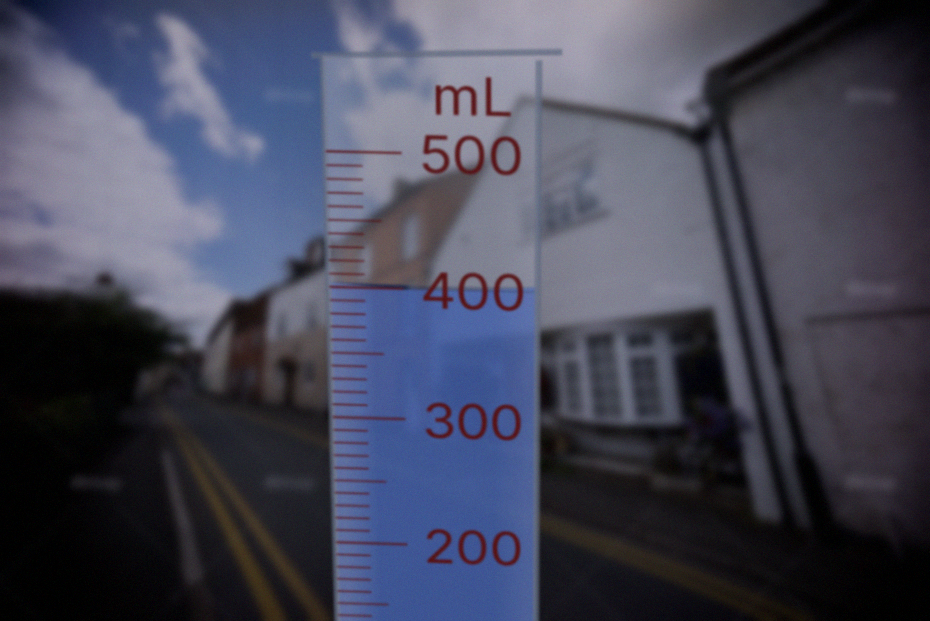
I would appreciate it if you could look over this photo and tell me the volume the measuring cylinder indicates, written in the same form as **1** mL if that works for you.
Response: **400** mL
